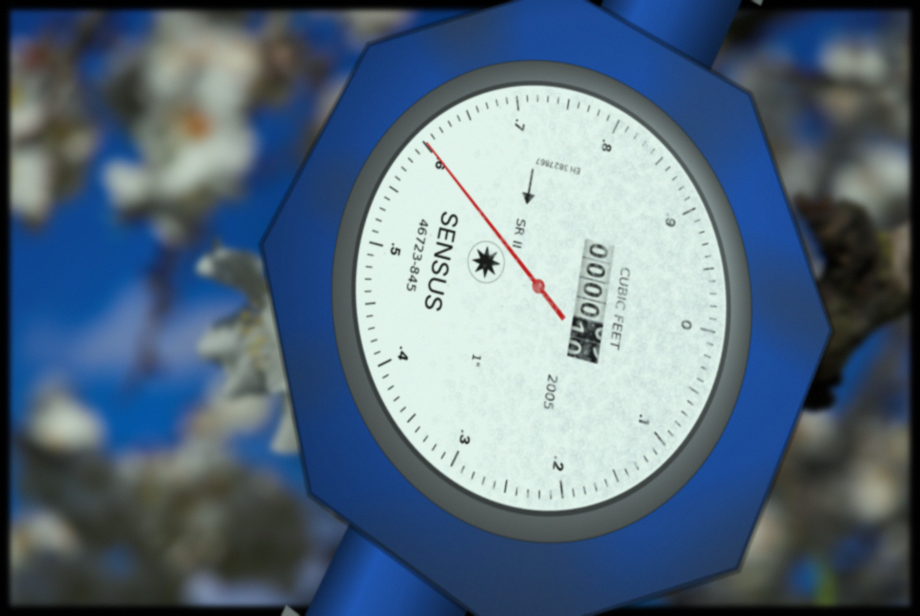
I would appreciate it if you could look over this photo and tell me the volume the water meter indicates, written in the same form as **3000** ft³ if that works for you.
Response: **9.60** ft³
